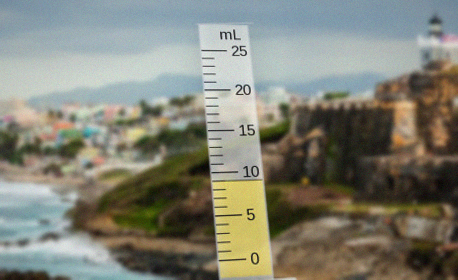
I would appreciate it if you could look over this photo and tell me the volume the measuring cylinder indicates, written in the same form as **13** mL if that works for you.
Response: **9** mL
